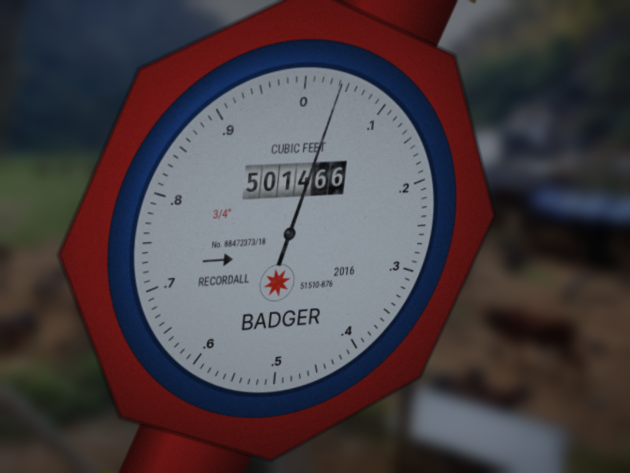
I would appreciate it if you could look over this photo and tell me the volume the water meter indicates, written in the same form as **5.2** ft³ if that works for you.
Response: **501466.04** ft³
